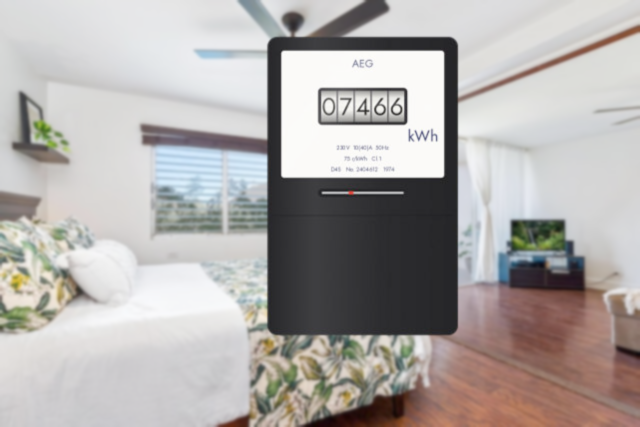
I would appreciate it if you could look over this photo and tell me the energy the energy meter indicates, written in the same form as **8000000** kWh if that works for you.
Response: **7466** kWh
